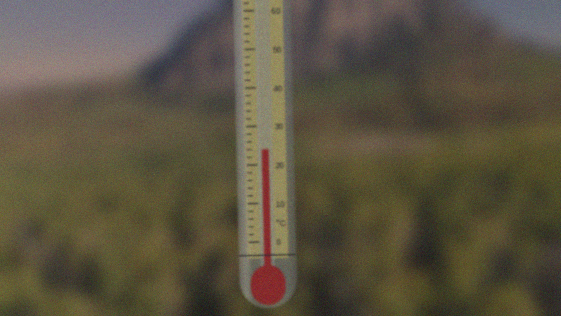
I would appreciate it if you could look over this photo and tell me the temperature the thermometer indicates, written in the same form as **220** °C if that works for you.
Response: **24** °C
